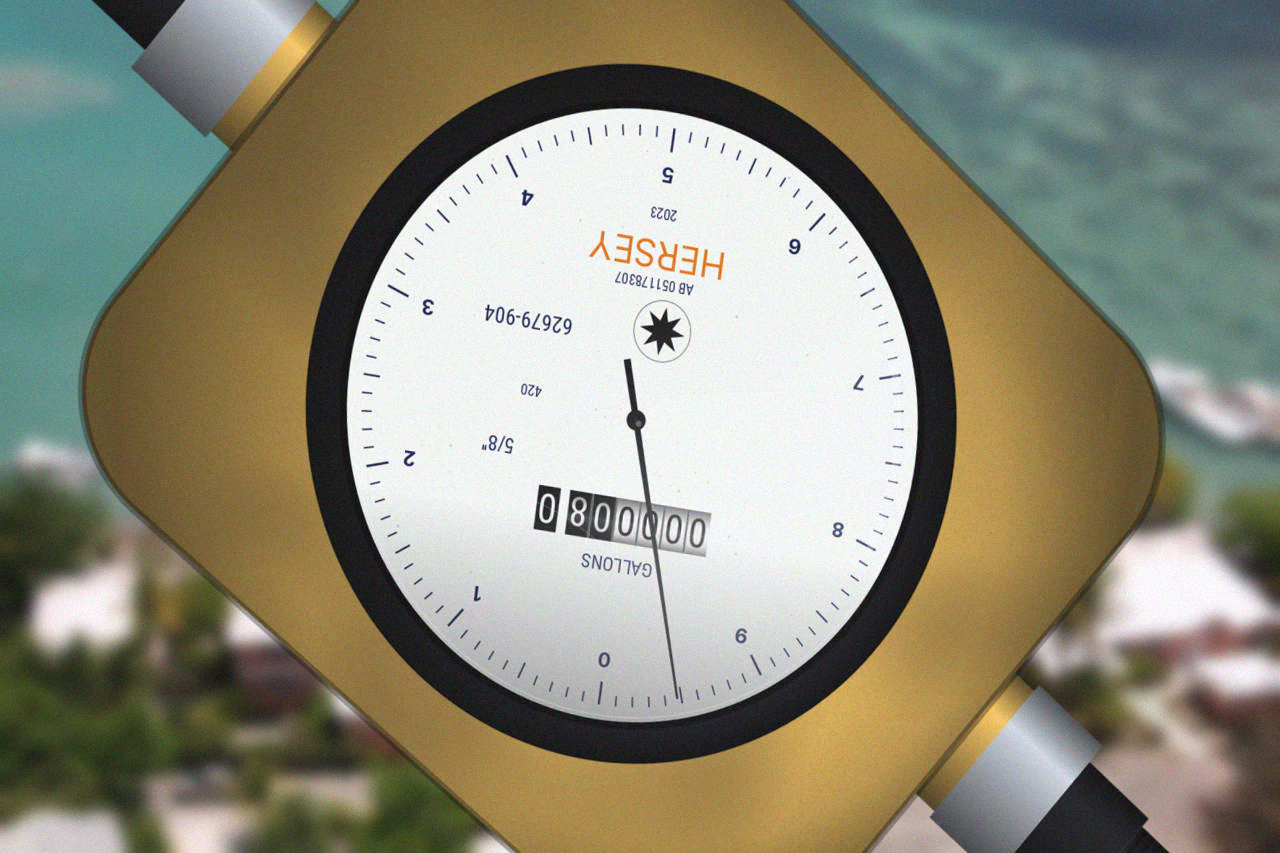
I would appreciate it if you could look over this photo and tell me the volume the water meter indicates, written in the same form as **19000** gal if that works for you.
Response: **79.5** gal
